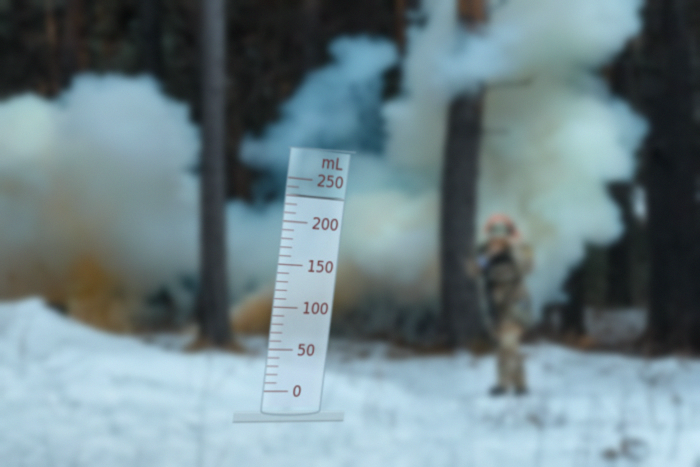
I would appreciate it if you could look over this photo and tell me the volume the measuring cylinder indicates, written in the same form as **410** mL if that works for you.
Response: **230** mL
